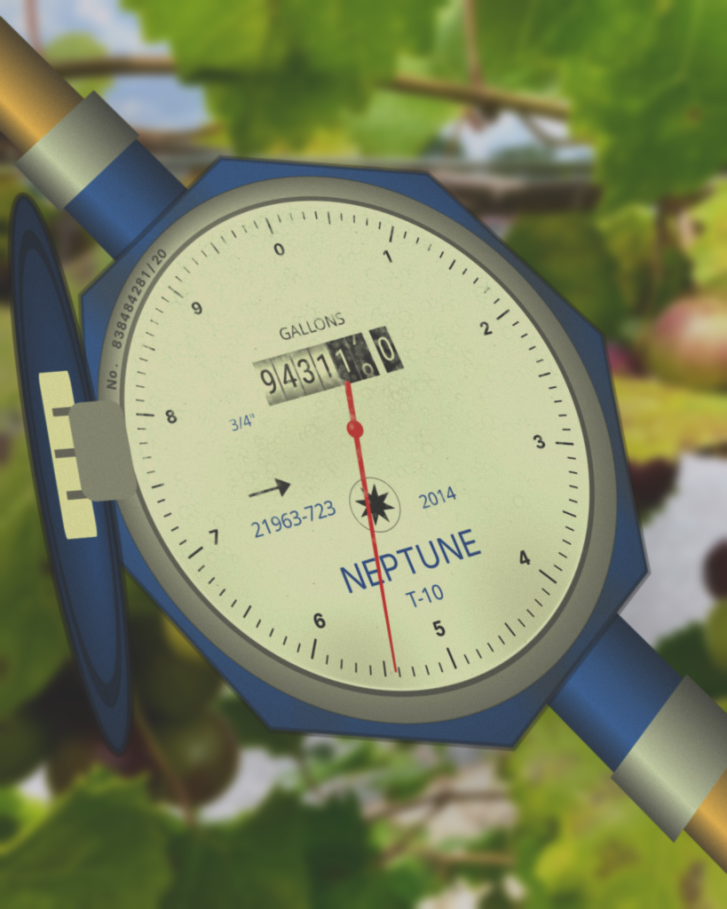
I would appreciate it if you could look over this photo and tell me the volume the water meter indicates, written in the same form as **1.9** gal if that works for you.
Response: **9431175.4** gal
